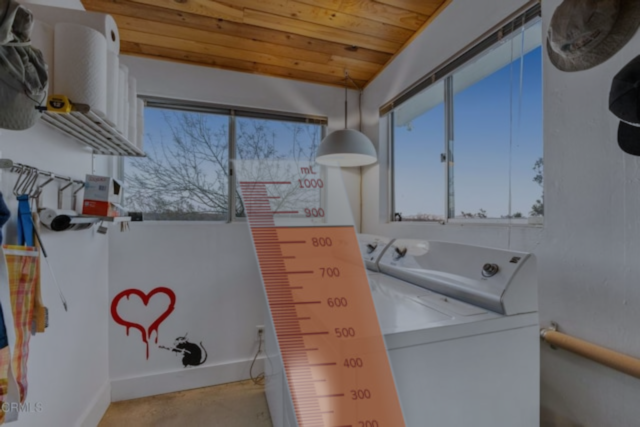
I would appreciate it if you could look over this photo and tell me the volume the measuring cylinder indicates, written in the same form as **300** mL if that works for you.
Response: **850** mL
